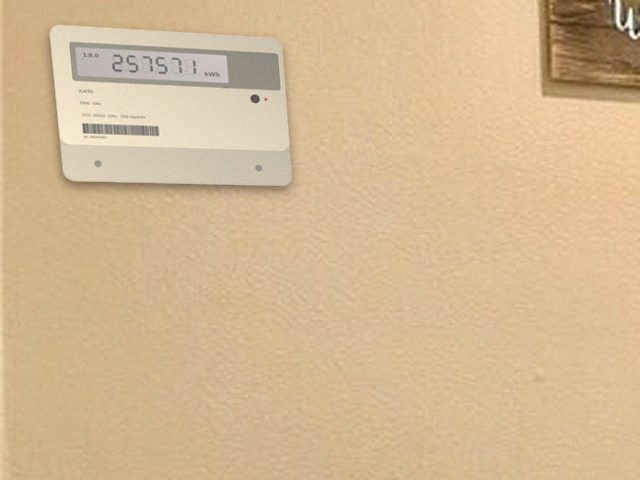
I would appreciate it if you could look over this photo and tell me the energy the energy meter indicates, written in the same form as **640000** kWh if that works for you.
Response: **257571** kWh
